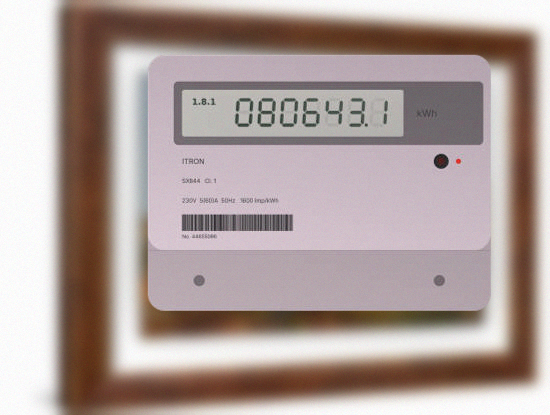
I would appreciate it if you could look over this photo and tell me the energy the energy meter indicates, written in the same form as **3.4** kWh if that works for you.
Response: **80643.1** kWh
